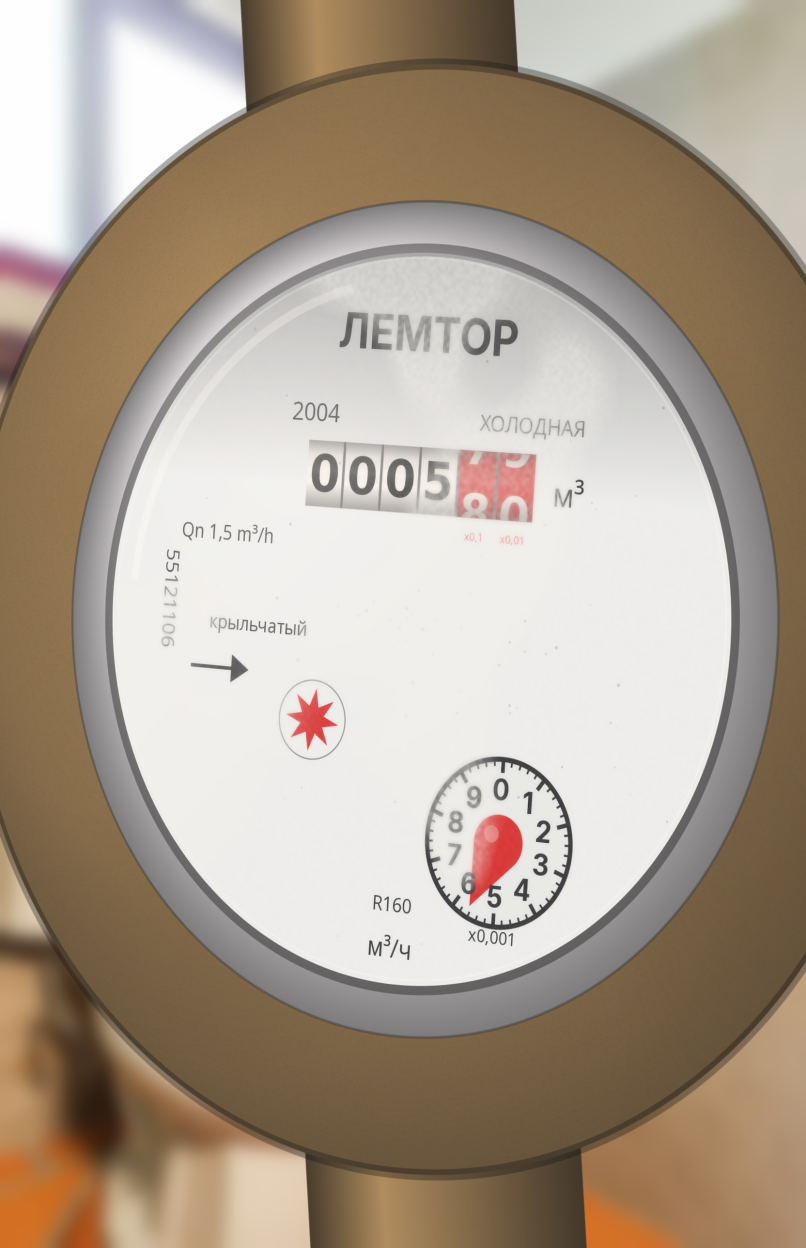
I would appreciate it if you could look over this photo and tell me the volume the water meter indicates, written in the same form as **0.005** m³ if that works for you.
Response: **5.795** m³
